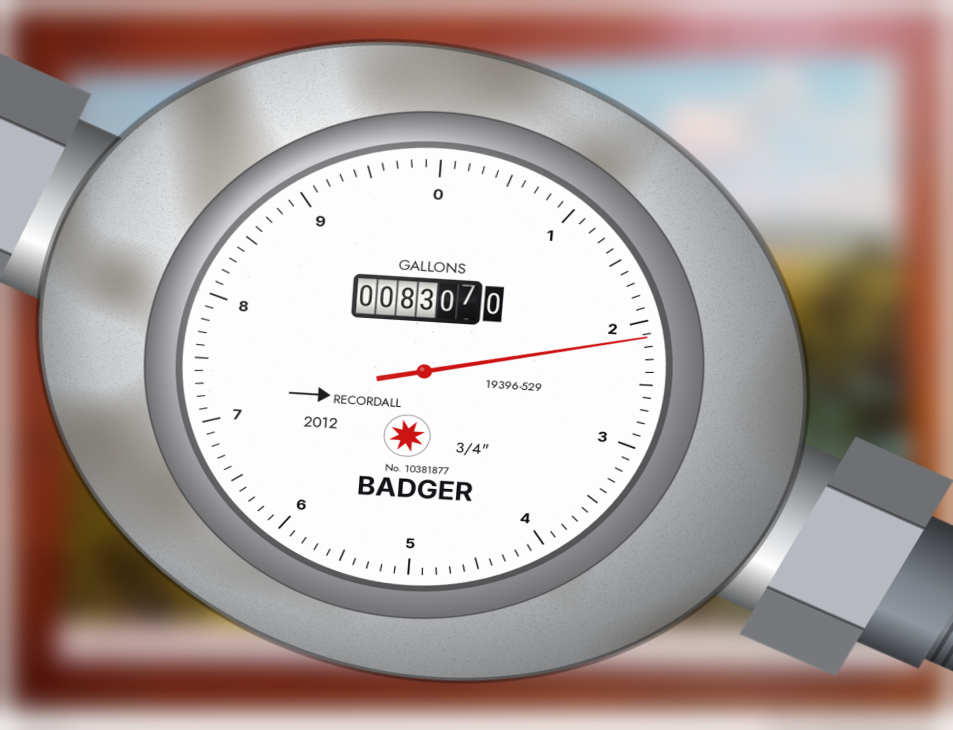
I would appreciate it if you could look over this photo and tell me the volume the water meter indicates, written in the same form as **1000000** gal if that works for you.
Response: **83072.1** gal
